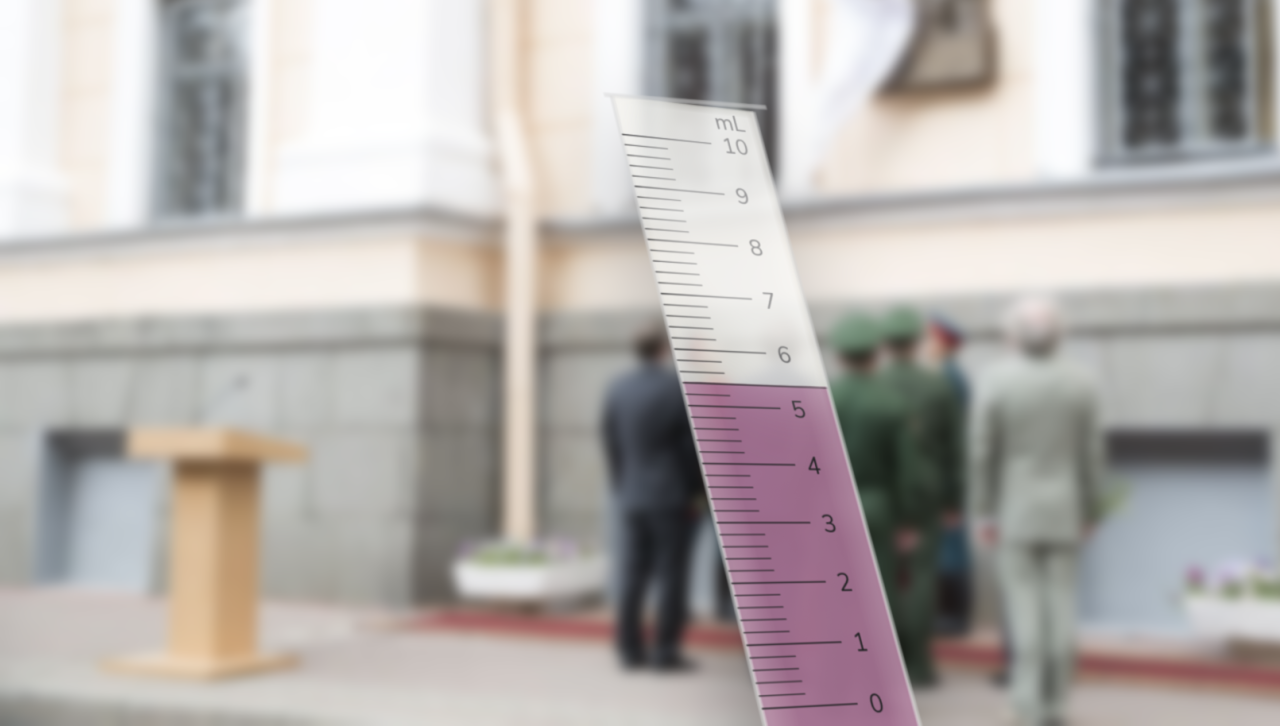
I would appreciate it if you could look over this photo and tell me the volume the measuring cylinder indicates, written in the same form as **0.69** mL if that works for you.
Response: **5.4** mL
